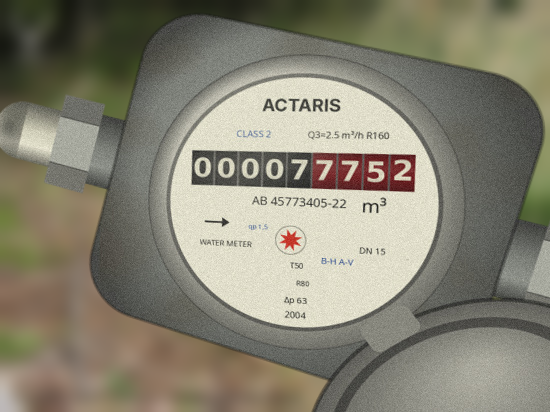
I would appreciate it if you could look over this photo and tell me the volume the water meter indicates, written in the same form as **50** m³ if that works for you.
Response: **7.7752** m³
